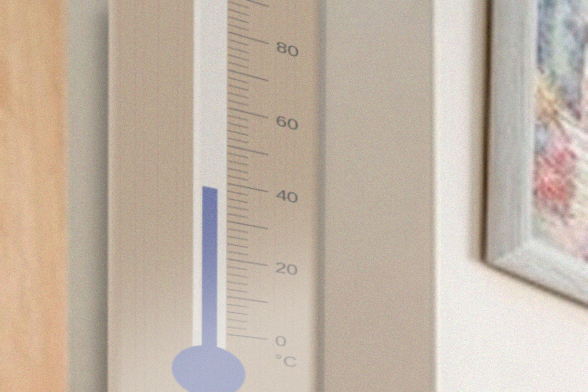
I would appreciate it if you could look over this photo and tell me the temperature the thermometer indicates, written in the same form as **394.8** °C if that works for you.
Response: **38** °C
